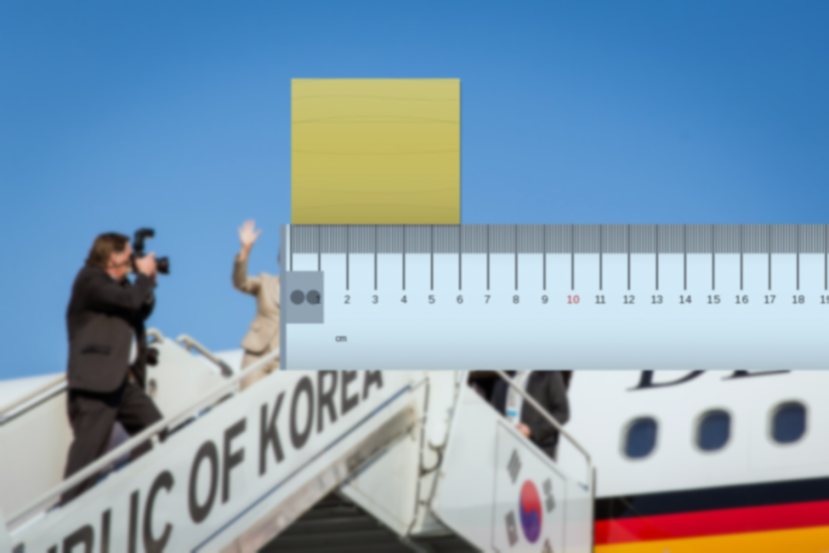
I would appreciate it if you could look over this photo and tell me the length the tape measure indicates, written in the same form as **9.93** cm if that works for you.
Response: **6** cm
